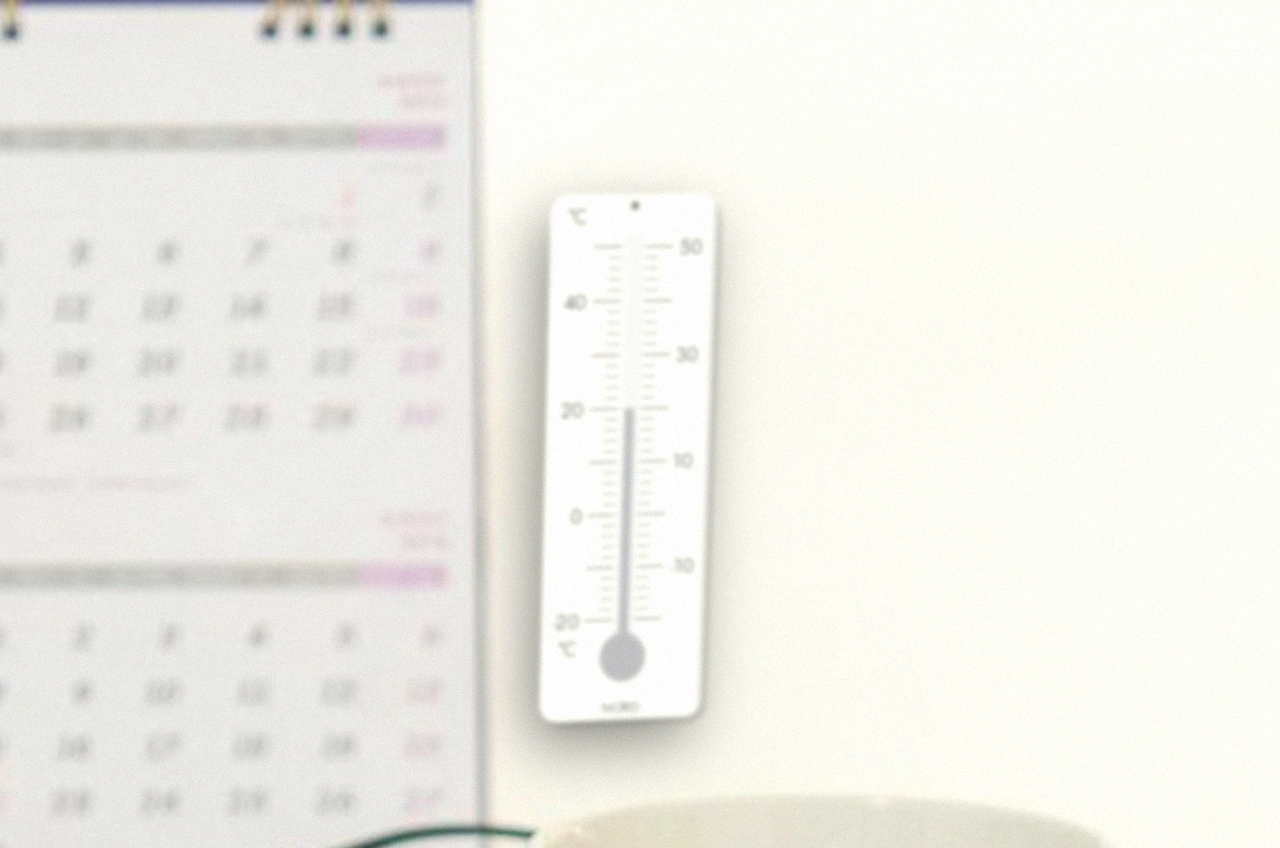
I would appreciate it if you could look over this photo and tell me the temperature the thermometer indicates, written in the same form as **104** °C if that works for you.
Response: **20** °C
